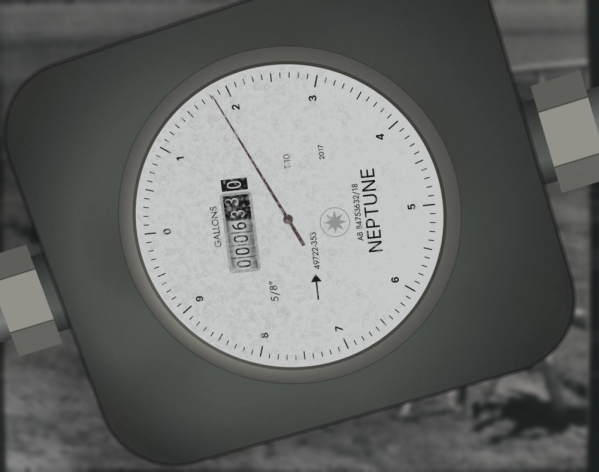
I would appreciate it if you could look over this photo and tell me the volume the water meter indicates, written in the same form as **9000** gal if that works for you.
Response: **6331.8** gal
